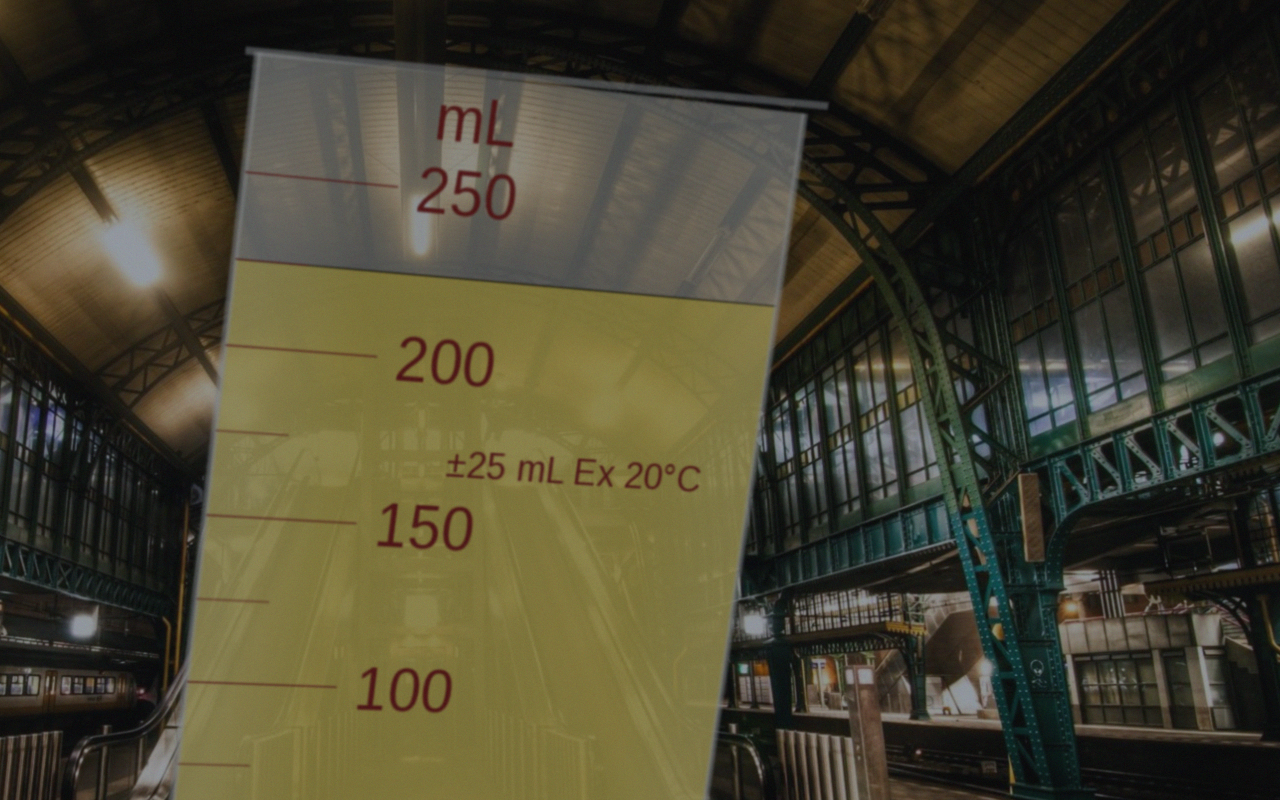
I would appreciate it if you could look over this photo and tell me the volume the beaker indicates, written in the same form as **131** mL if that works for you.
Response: **225** mL
